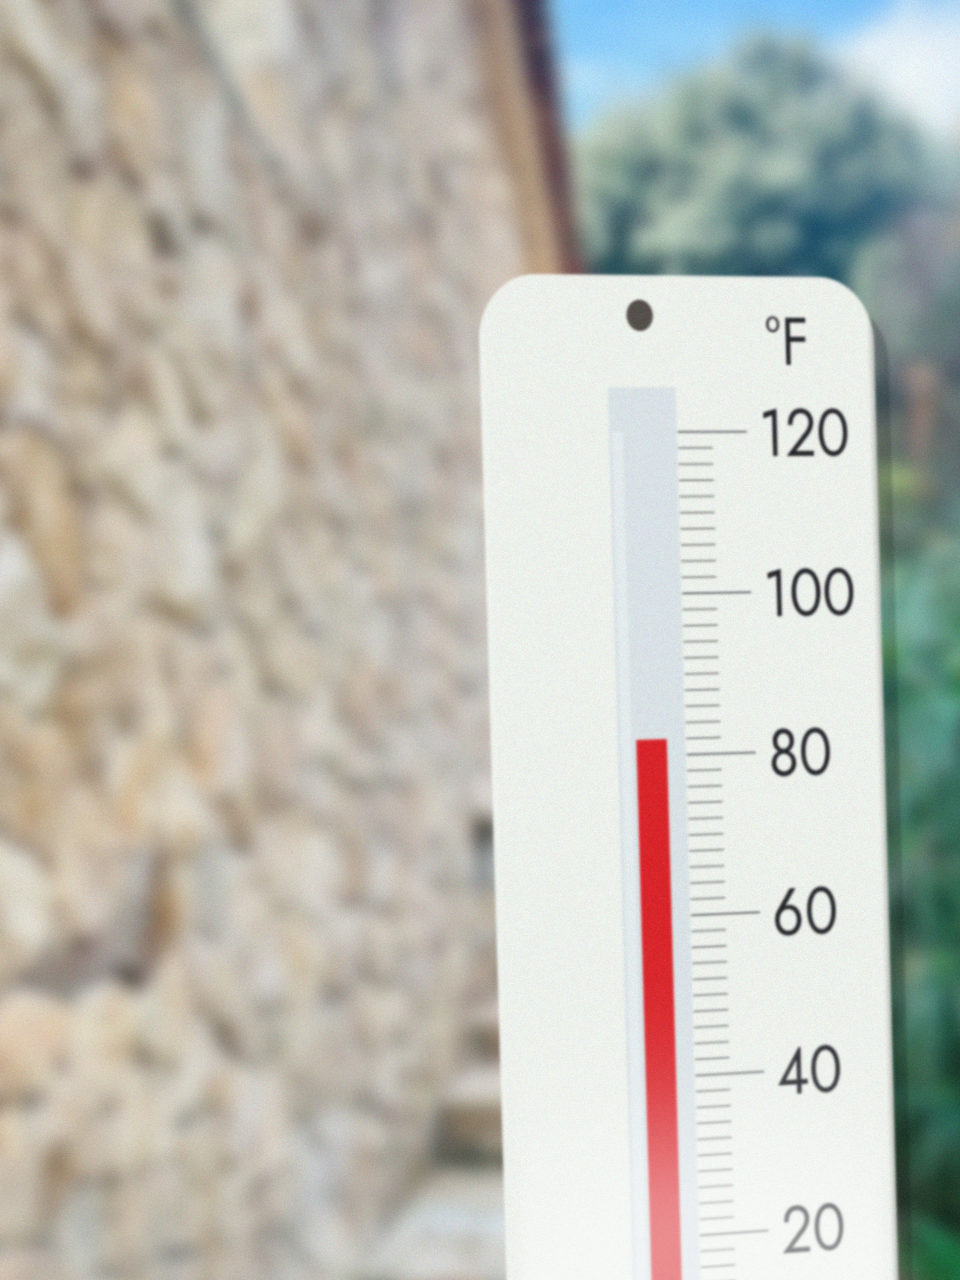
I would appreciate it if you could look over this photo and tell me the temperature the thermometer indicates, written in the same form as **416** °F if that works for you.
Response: **82** °F
